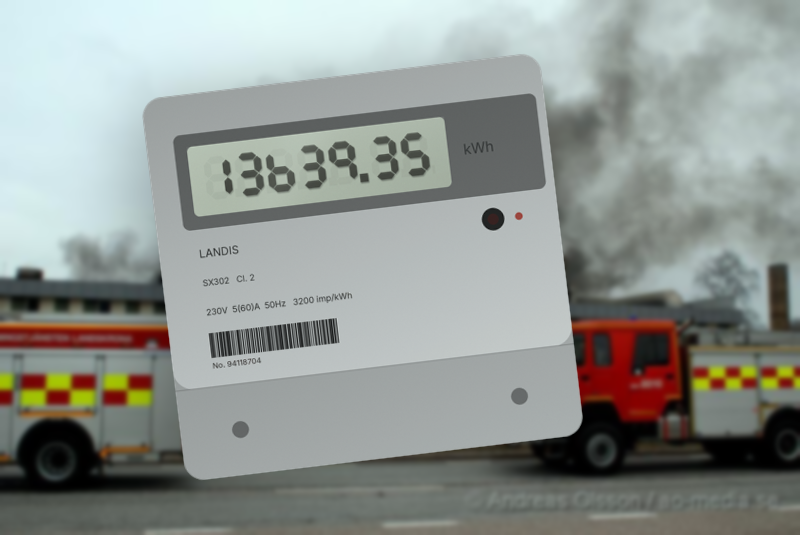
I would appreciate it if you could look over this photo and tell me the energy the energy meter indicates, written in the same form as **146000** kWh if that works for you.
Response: **13639.35** kWh
